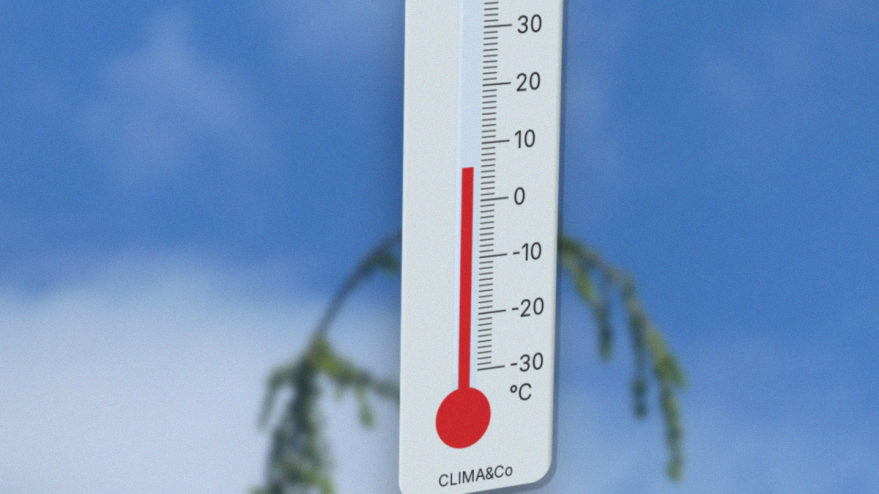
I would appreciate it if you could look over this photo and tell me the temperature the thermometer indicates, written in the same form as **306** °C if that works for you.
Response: **6** °C
